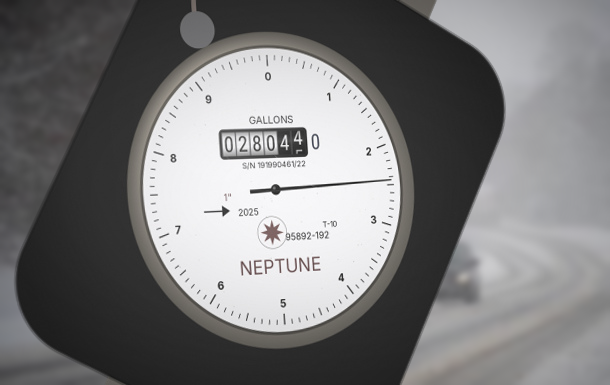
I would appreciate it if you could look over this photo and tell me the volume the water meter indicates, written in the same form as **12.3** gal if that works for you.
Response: **280442.4** gal
